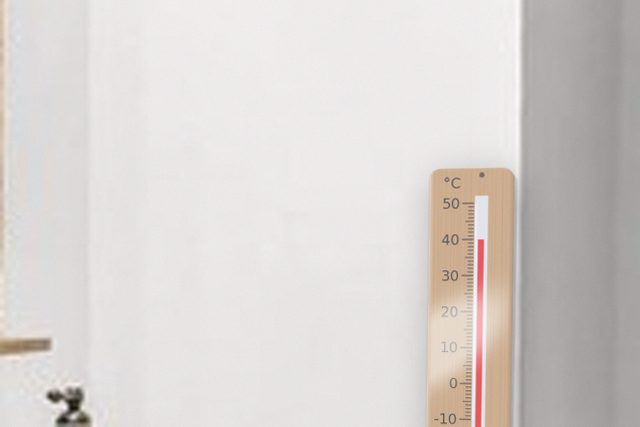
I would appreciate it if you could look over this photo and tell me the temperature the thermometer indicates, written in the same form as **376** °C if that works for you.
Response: **40** °C
